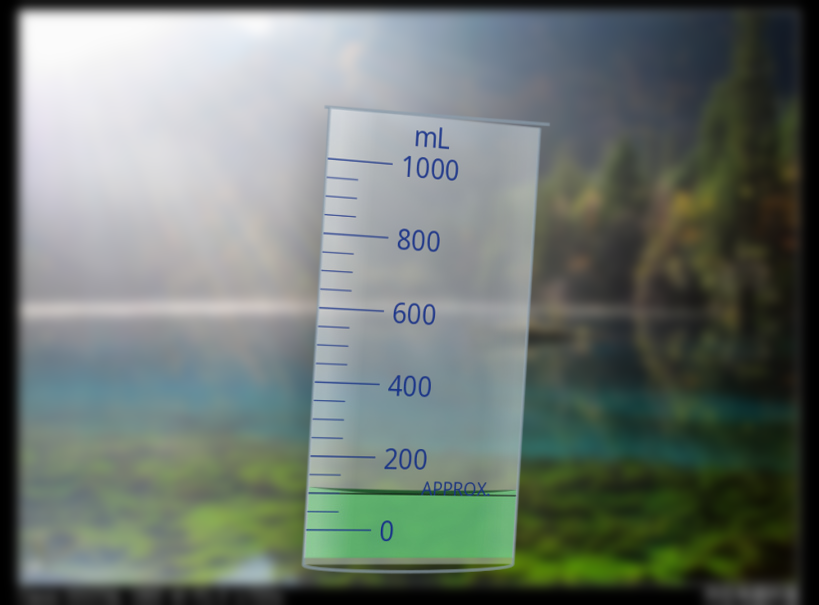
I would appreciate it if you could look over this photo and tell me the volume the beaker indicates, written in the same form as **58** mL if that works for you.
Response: **100** mL
